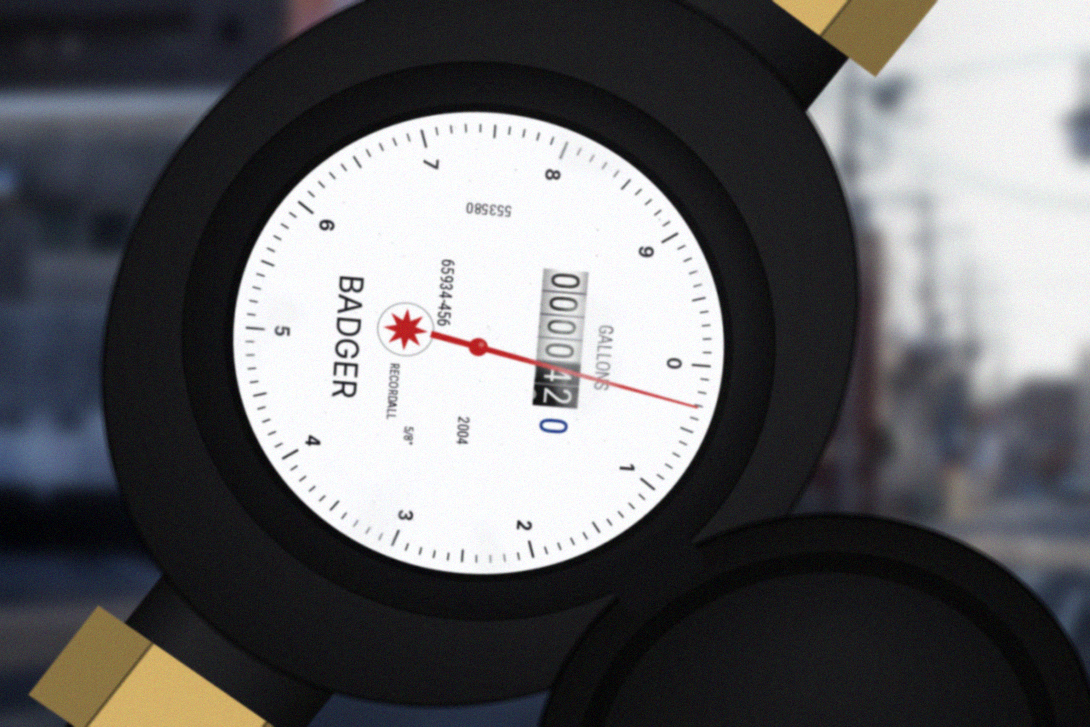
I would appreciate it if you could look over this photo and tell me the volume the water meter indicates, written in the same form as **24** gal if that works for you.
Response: **420.3** gal
